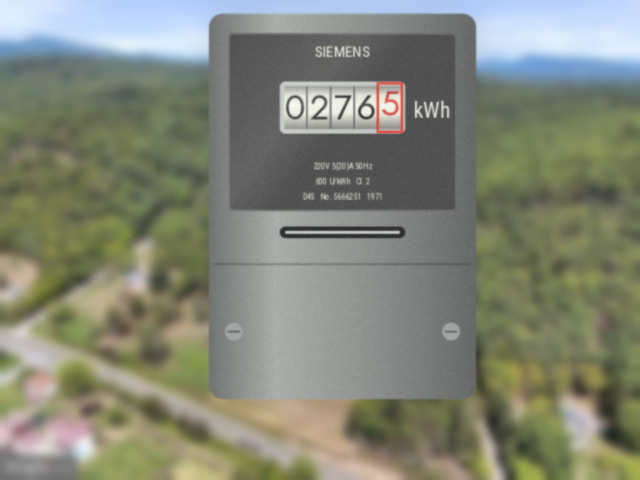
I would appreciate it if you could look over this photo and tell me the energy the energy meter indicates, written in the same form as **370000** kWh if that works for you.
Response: **276.5** kWh
